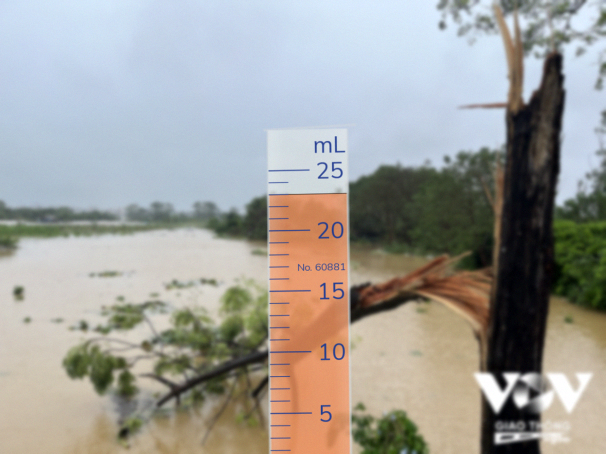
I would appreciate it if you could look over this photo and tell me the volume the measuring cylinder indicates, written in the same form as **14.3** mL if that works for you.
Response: **23** mL
